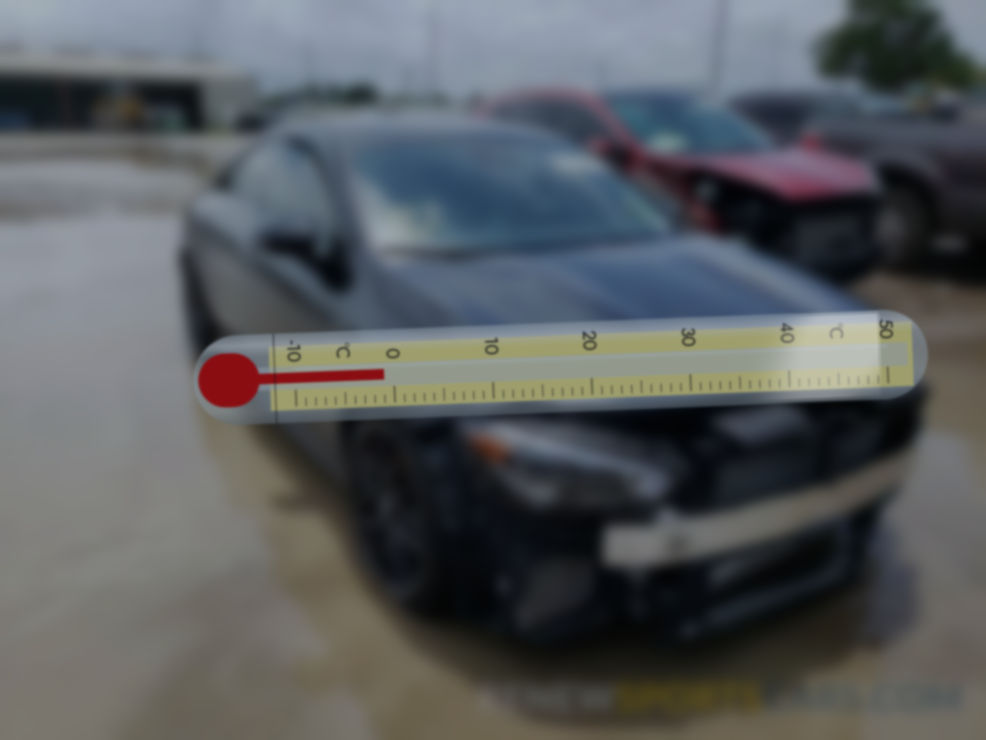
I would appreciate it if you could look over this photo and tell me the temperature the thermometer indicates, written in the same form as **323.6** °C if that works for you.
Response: **-1** °C
